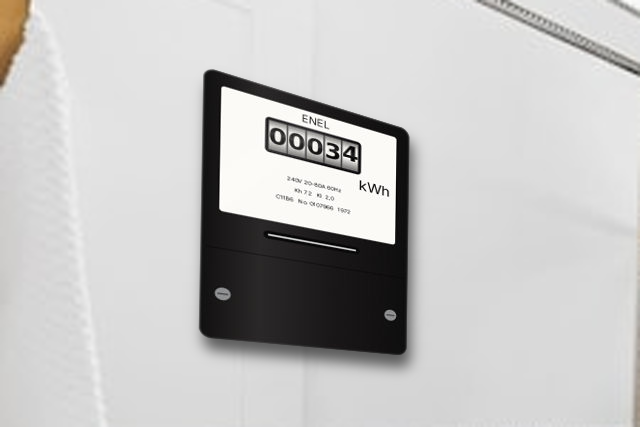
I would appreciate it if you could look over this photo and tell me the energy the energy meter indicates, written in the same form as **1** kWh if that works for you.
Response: **34** kWh
